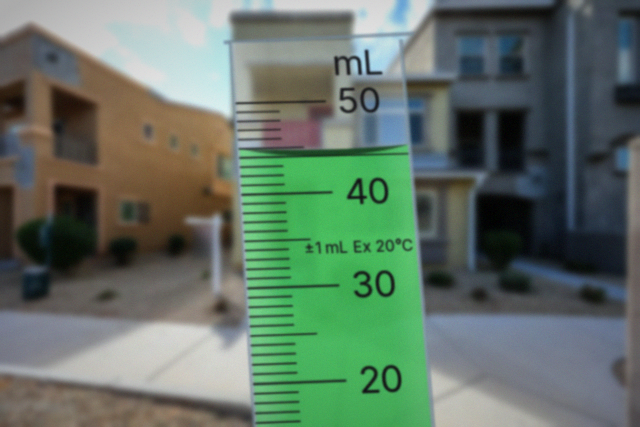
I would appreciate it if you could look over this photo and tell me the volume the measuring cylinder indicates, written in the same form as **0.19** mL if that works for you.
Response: **44** mL
